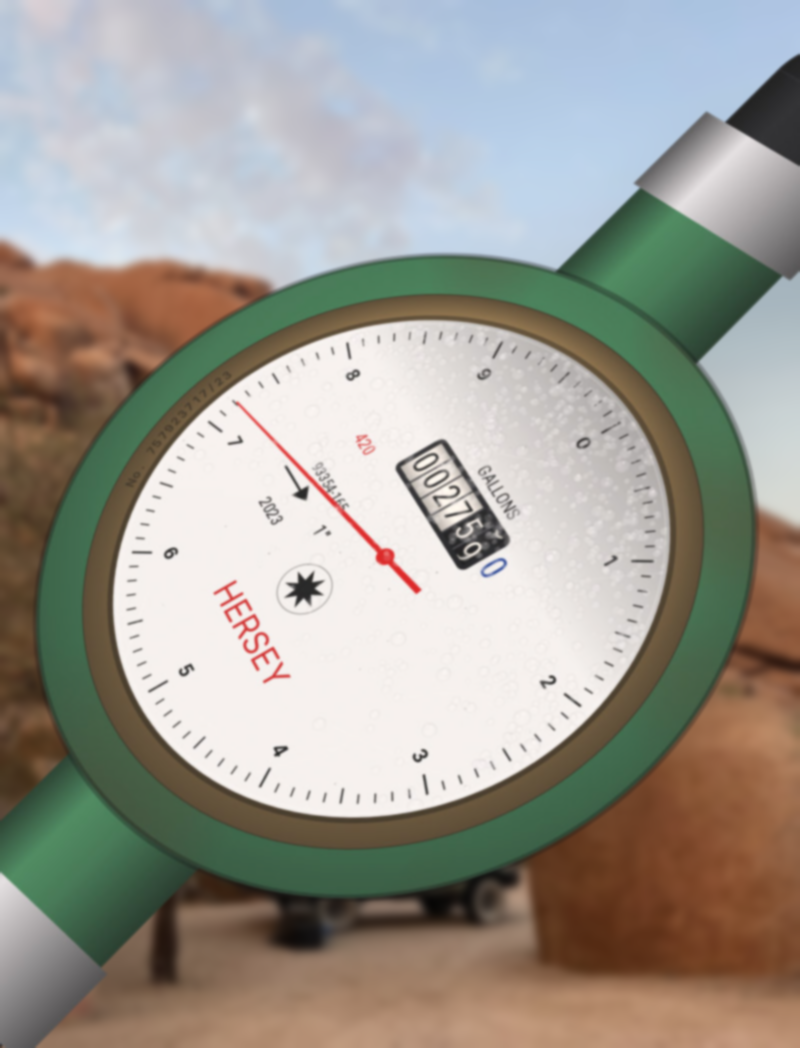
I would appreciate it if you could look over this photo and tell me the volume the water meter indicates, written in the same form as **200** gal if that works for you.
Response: **27587.2** gal
